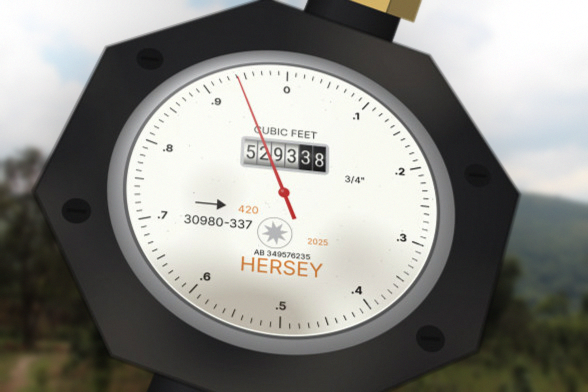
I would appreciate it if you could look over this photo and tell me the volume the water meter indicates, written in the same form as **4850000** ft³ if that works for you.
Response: **529337.94** ft³
